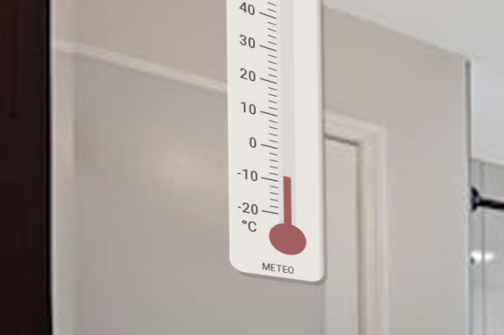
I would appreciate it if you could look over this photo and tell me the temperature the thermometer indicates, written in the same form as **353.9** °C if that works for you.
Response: **-8** °C
